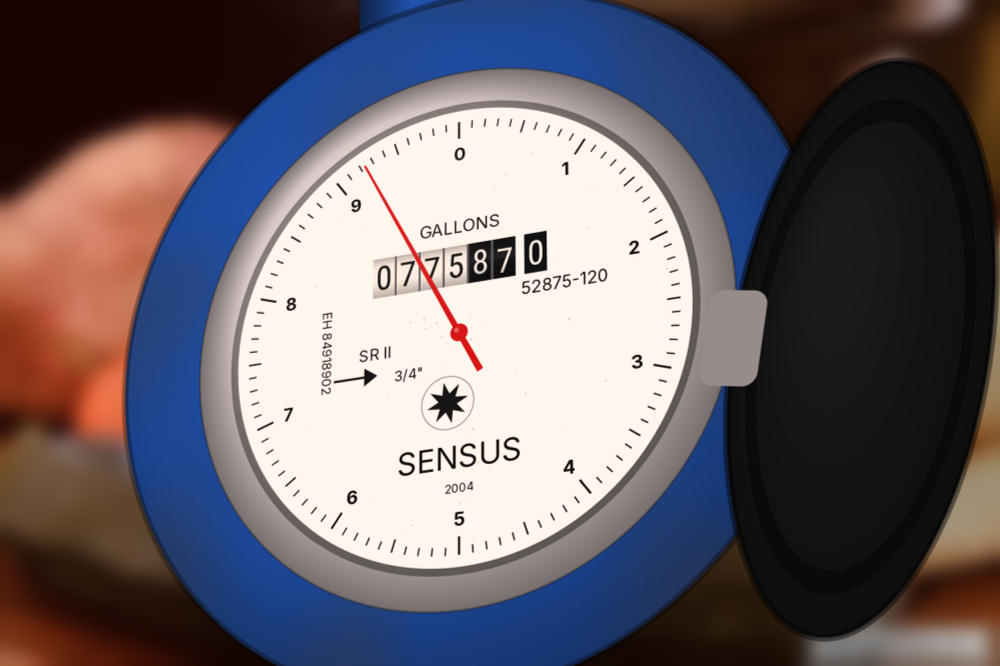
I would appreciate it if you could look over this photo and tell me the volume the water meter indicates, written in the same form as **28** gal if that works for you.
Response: **775869.2** gal
